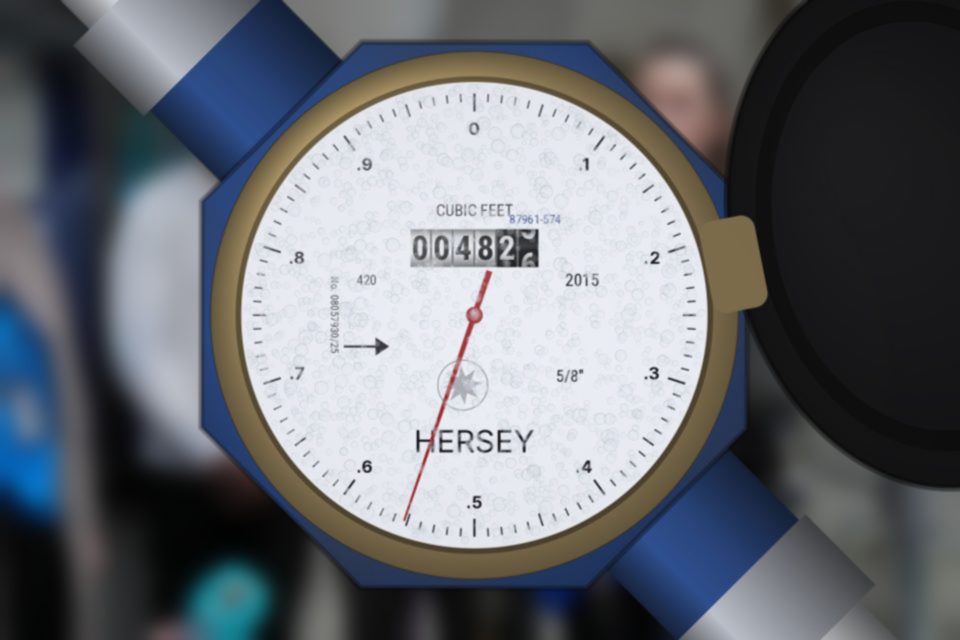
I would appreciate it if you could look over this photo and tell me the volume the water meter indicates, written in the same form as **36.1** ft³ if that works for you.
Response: **4825.55** ft³
